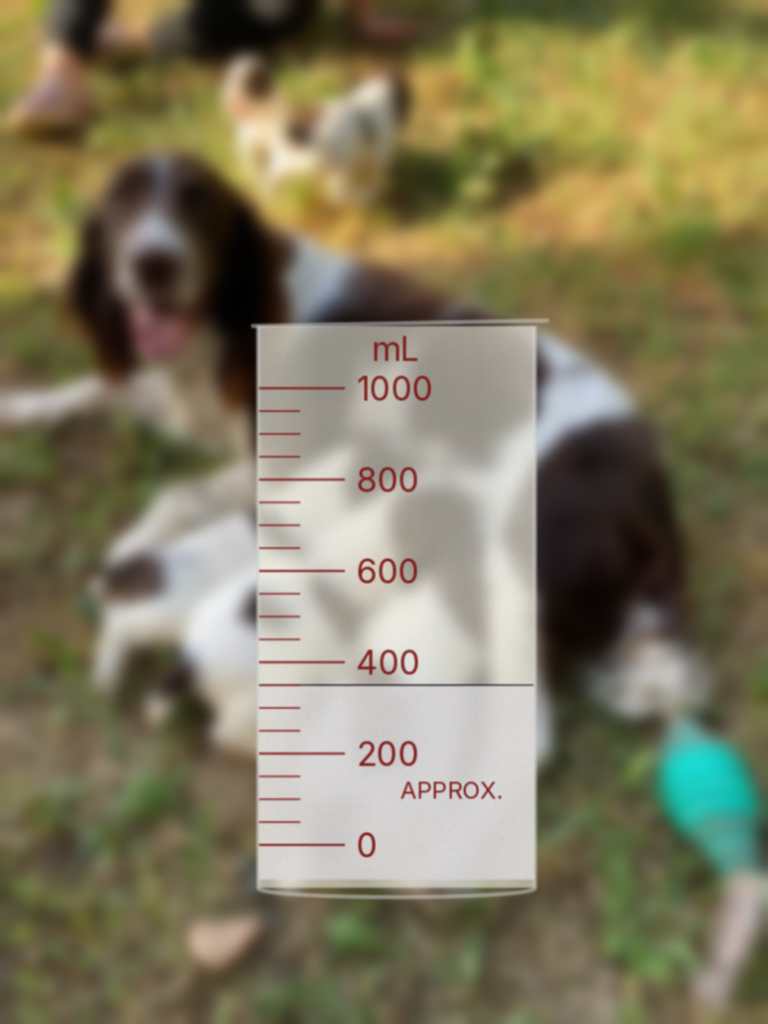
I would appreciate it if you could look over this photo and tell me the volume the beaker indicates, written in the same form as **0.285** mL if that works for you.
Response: **350** mL
